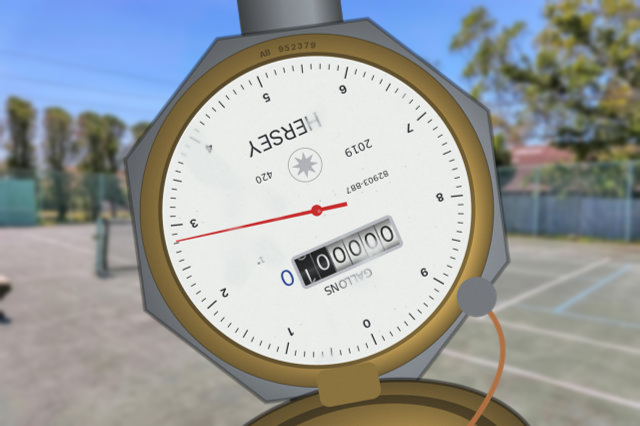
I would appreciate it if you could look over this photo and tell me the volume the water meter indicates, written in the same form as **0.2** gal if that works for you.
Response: **12.8** gal
